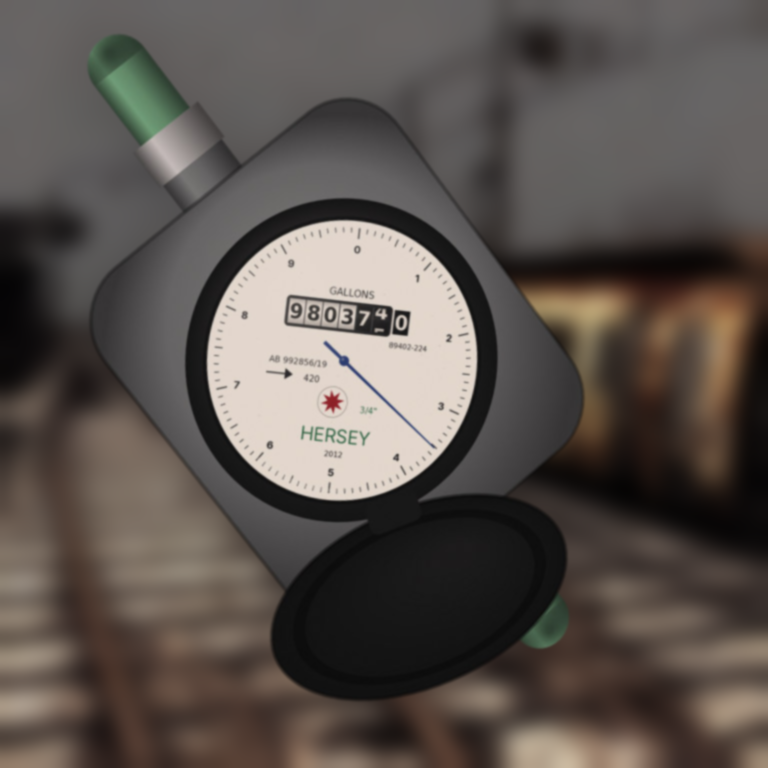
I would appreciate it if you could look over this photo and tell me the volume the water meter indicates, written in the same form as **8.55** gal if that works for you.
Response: **9803743.5** gal
